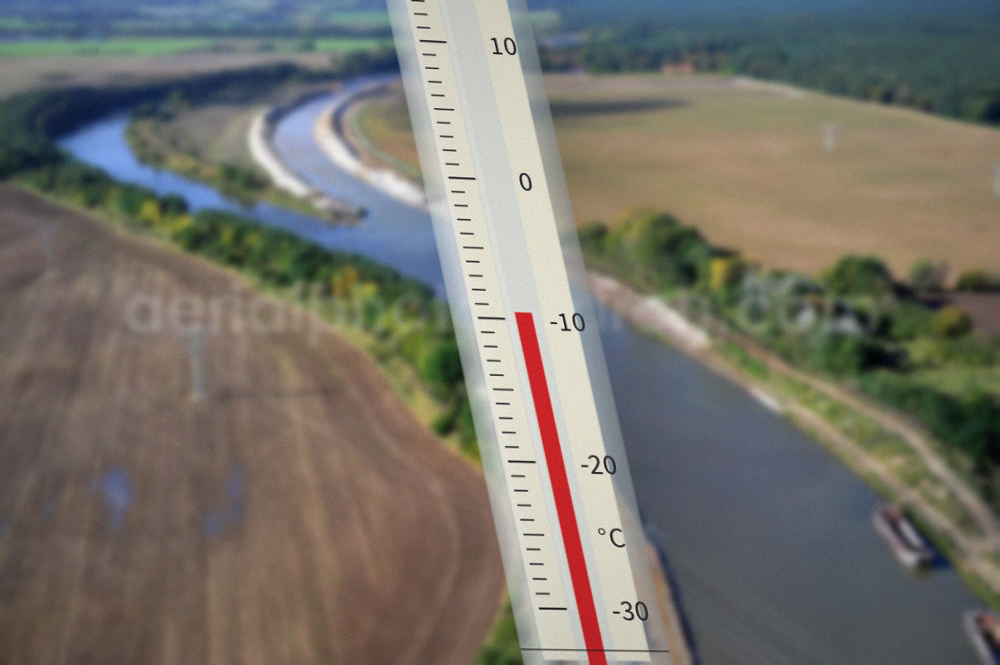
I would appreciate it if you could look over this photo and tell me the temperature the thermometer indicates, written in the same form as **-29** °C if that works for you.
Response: **-9.5** °C
